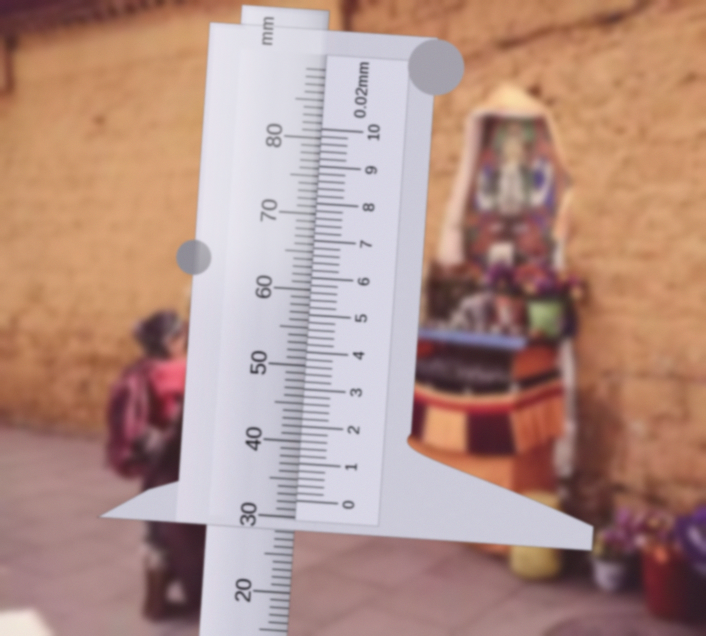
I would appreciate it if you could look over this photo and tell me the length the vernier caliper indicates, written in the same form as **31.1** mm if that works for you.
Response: **32.2** mm
